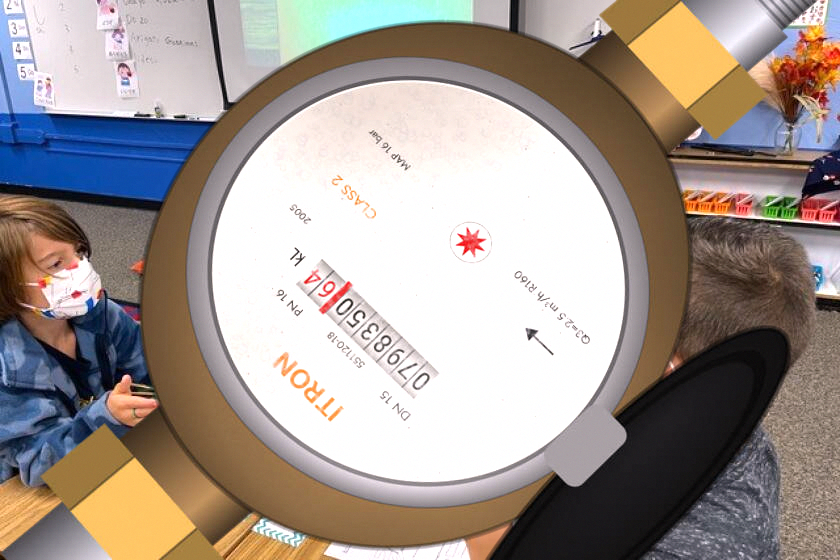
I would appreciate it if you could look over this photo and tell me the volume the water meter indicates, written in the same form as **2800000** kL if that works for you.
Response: **798350.64** kL
